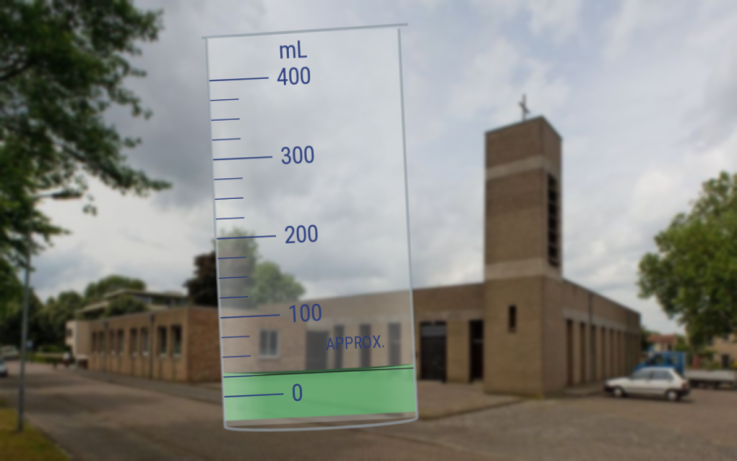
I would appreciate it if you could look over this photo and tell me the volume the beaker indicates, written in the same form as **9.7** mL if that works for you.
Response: **25** mL
